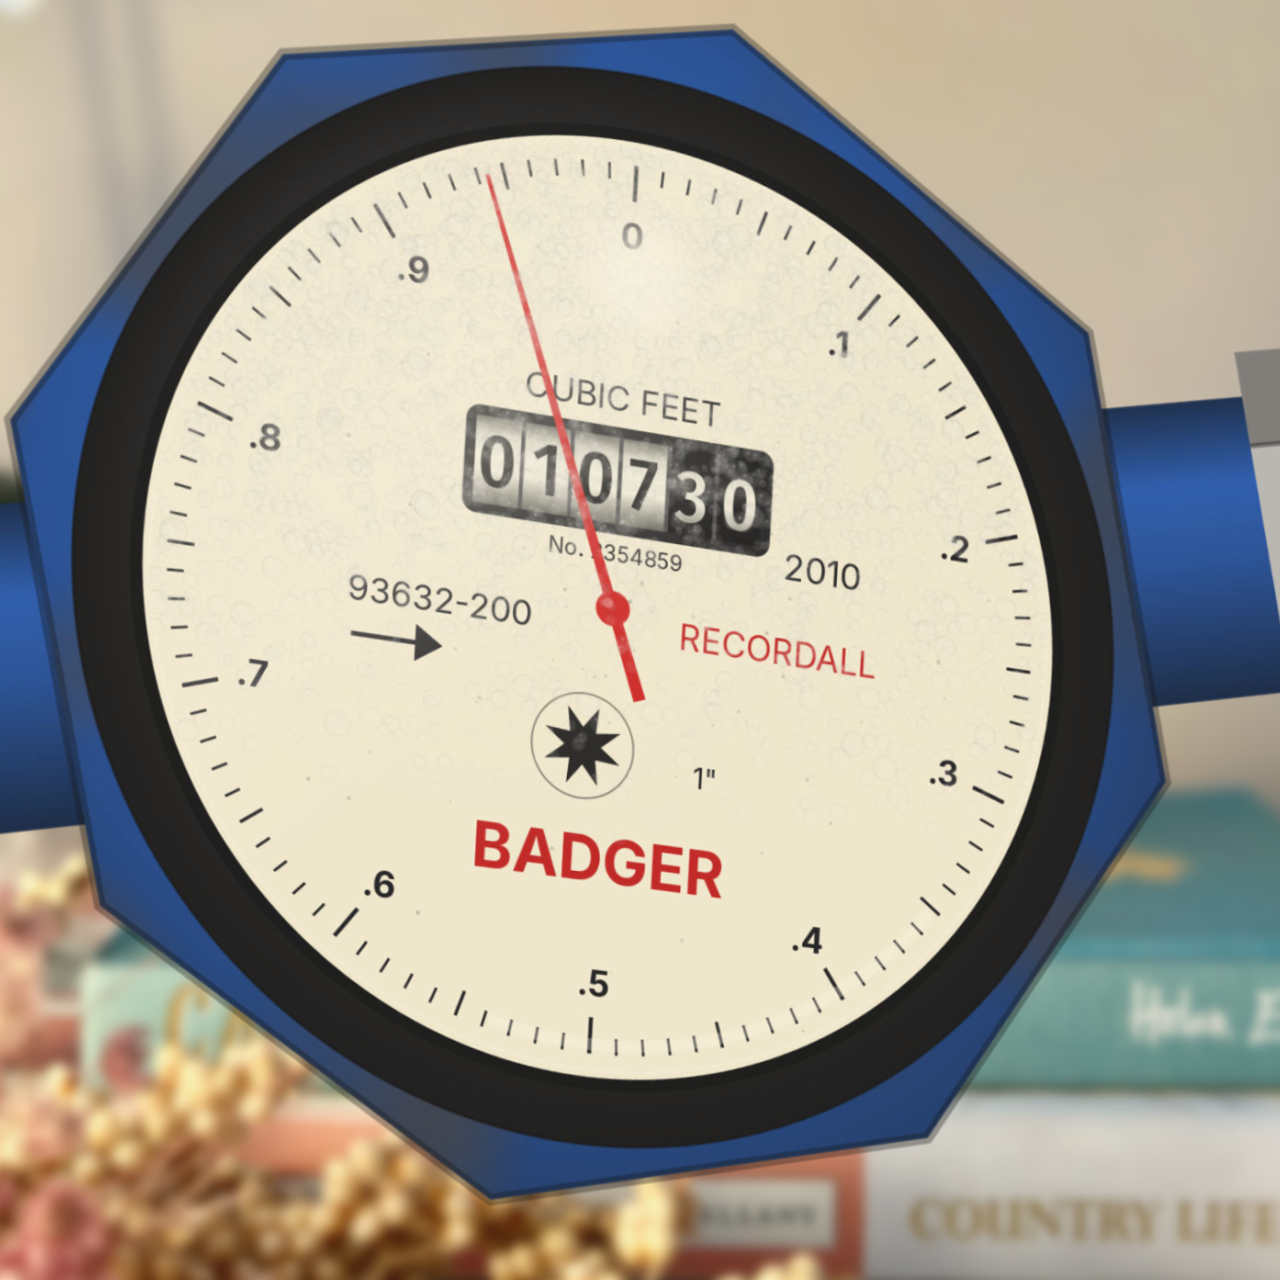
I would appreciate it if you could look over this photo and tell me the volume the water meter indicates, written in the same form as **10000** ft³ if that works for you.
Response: **10729.94** ft³
